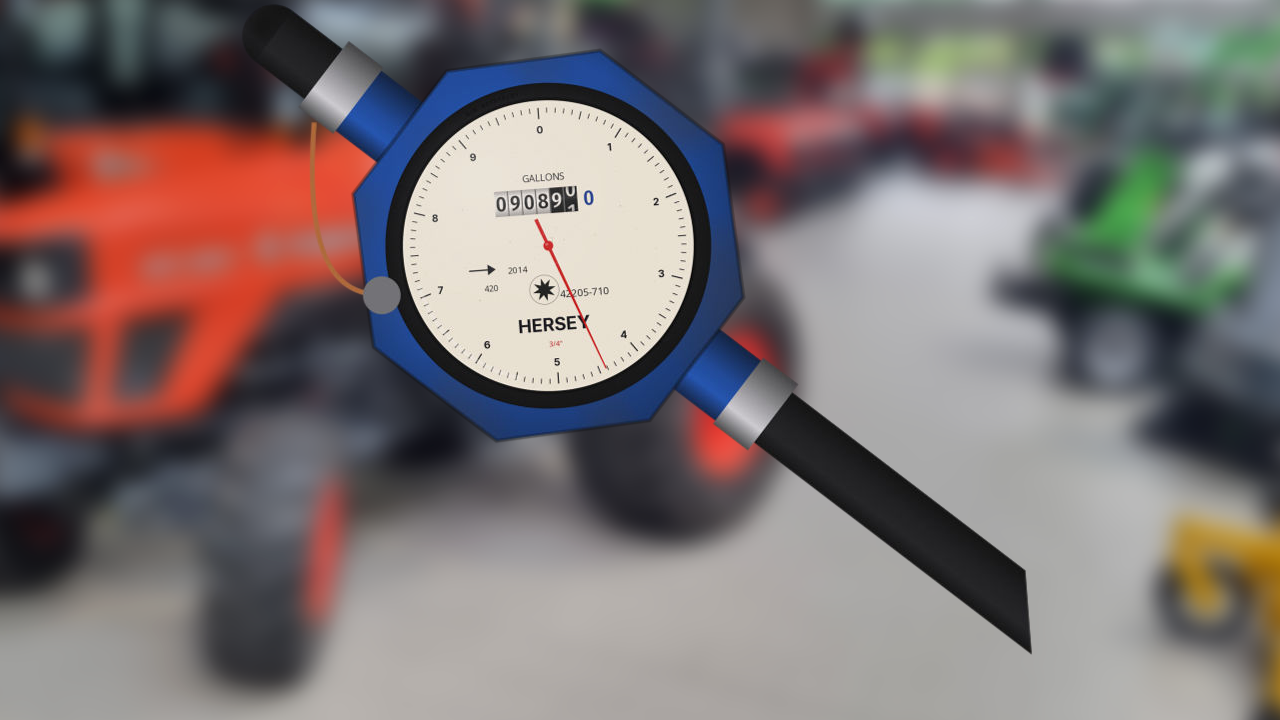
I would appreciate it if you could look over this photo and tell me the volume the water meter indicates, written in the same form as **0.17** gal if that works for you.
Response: **908904.4** gal
